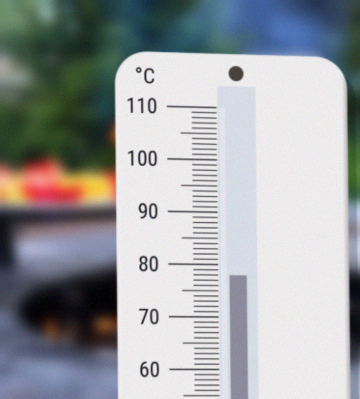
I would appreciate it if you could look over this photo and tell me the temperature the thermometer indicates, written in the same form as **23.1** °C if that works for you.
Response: **78** °C
